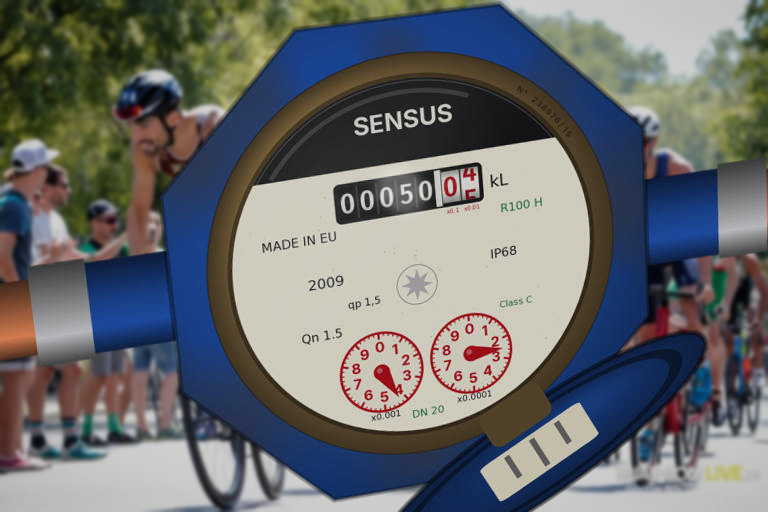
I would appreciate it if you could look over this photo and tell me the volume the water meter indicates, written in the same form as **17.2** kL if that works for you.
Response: **50.0442** kL
